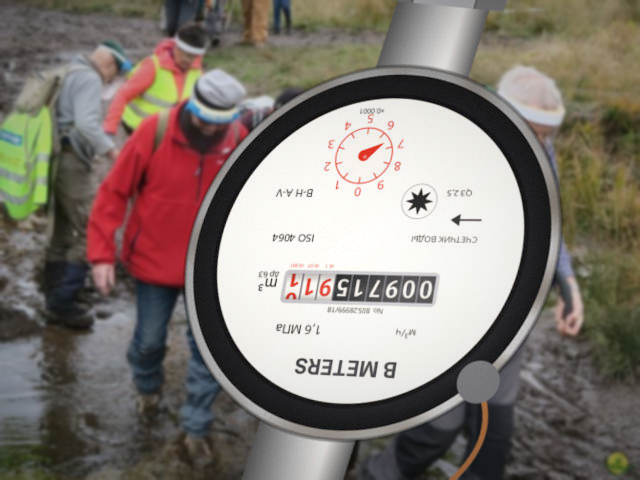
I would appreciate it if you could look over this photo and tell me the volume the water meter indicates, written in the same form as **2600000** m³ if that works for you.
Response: **9715.9106** m³
